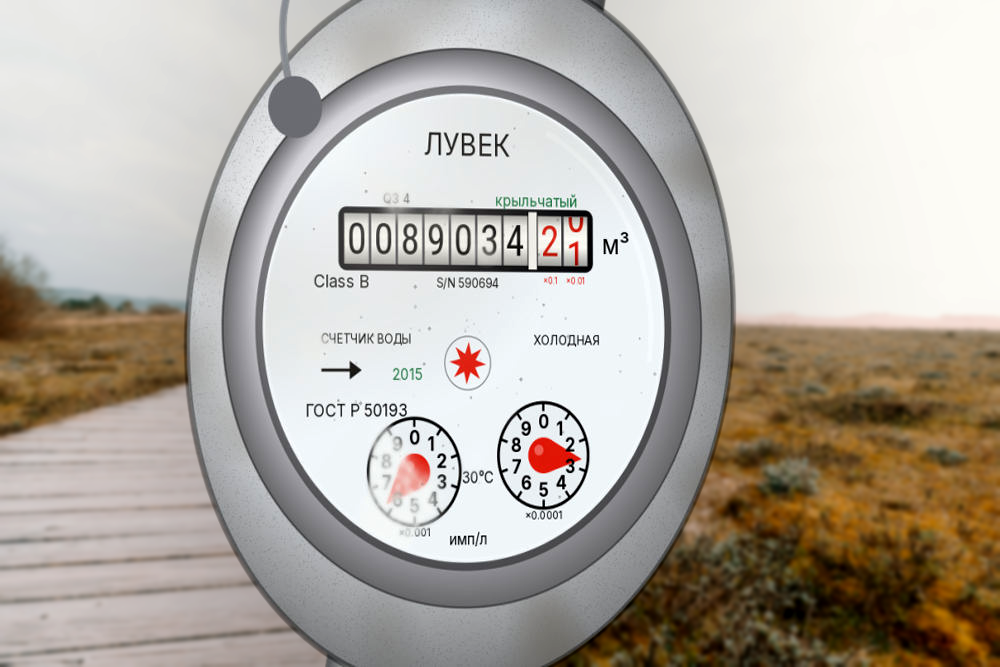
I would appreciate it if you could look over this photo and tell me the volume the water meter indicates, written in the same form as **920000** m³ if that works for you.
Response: **89034.2062** m³
